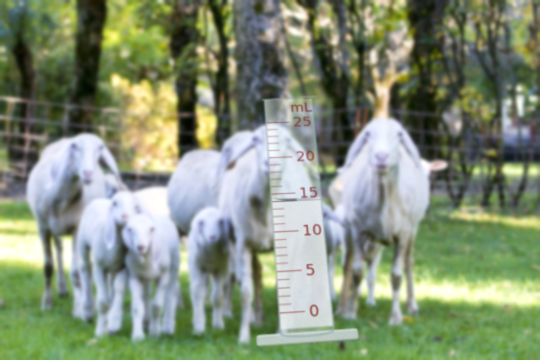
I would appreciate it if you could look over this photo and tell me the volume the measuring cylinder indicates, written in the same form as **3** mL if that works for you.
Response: **14** mL
